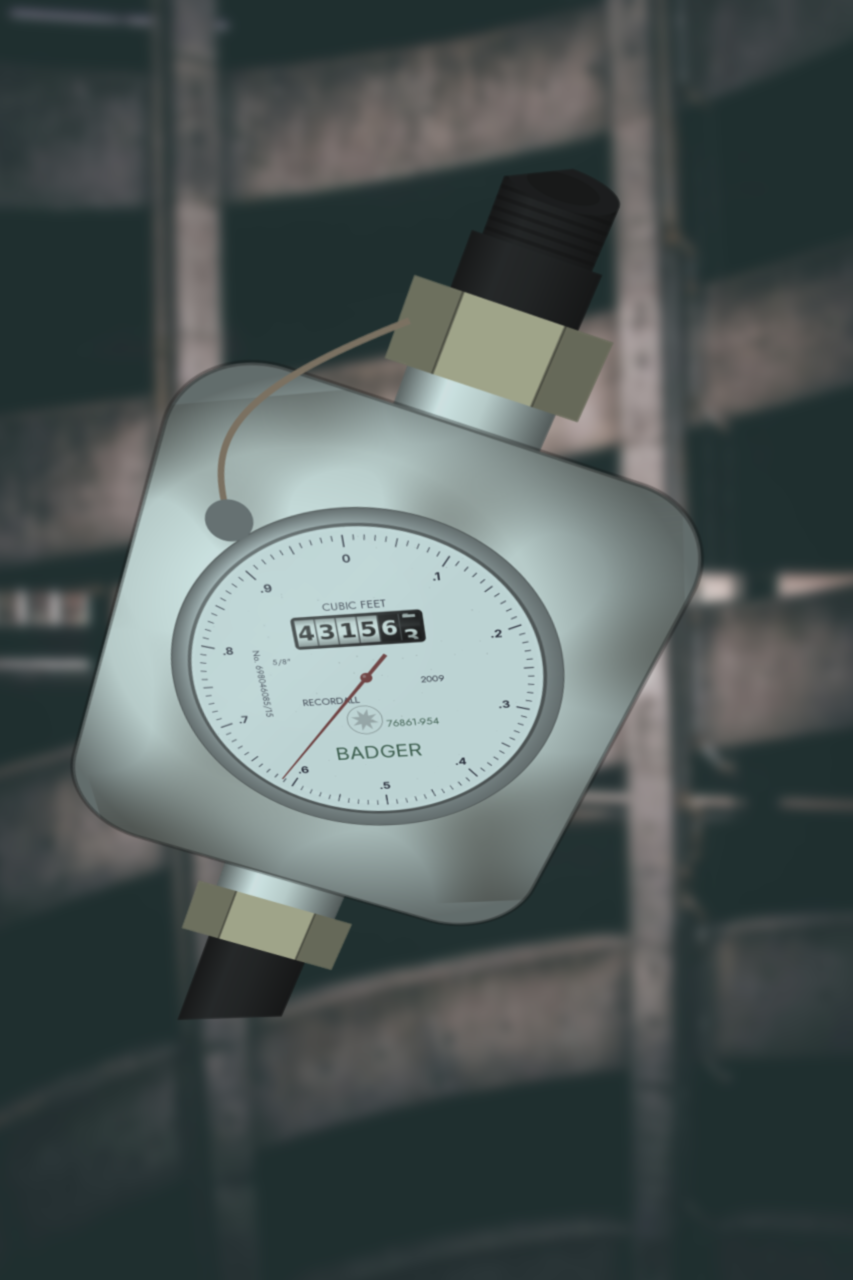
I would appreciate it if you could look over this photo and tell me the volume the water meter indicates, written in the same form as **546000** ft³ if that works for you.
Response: **431562.61** ft³
